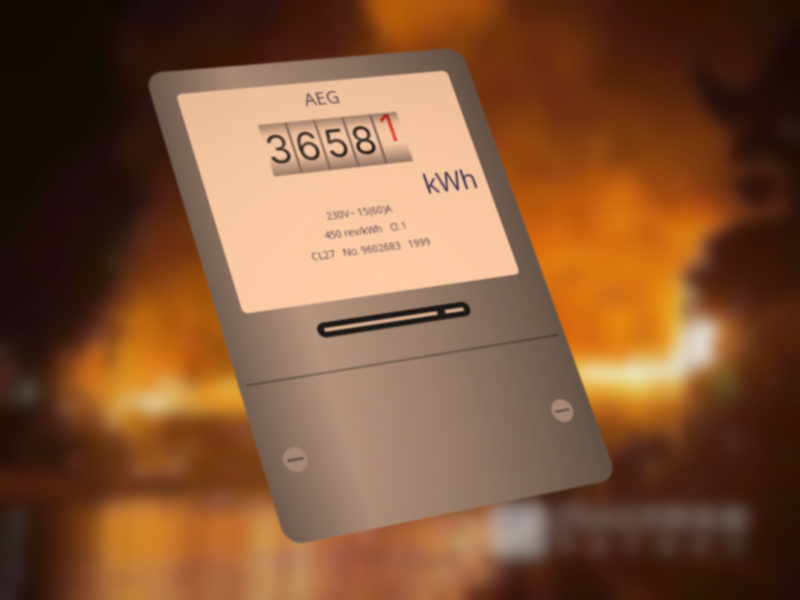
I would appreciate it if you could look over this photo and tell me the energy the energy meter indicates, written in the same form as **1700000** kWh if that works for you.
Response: **3658.1** kWh
